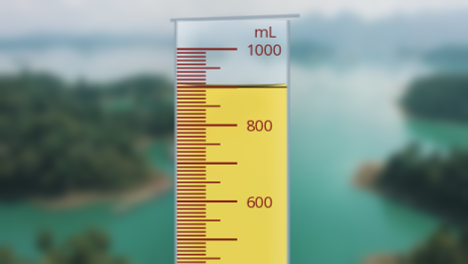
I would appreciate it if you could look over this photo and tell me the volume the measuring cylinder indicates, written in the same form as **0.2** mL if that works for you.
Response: **900** mL
